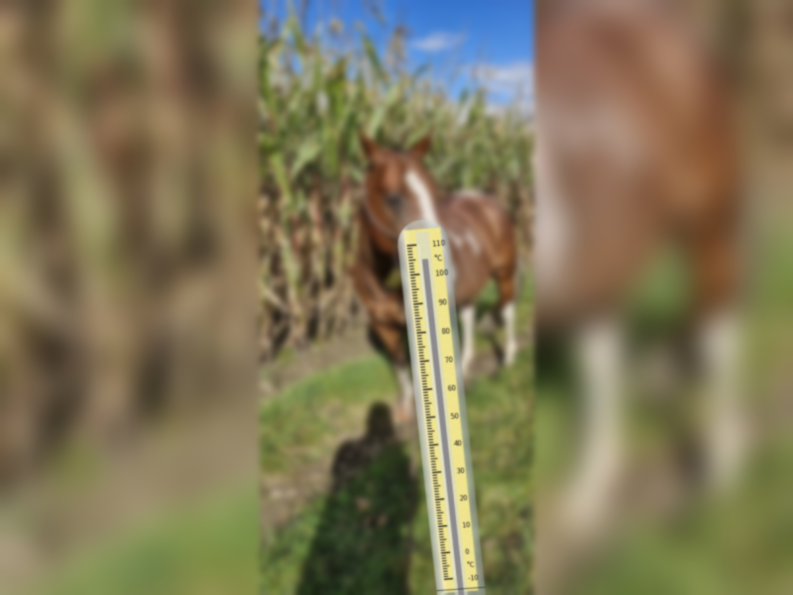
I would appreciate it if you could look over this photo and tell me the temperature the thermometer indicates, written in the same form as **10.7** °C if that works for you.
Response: **105** °C
